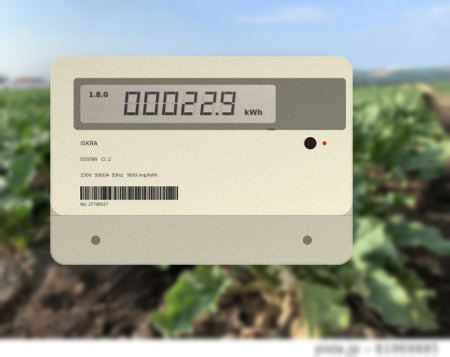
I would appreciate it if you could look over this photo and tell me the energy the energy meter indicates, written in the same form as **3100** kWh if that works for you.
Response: **22.9** kWh
